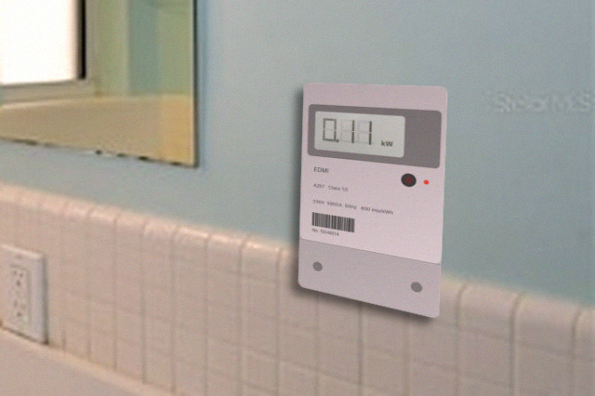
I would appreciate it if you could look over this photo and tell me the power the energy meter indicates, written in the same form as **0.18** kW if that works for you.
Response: **0.11** kW
